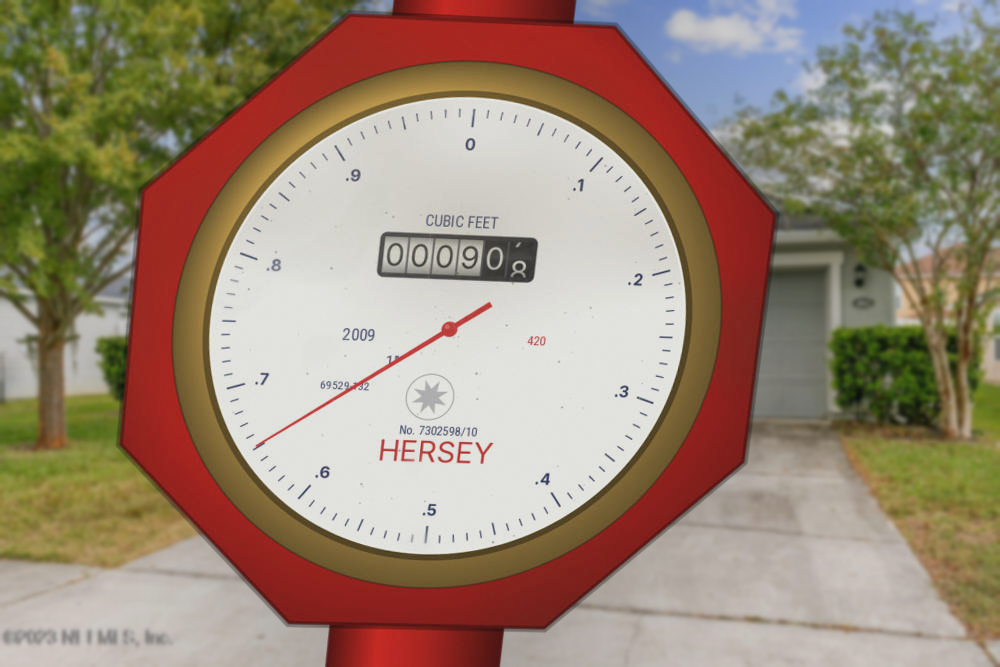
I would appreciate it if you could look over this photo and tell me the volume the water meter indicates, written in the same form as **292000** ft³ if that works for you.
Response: **907.65** ft³
